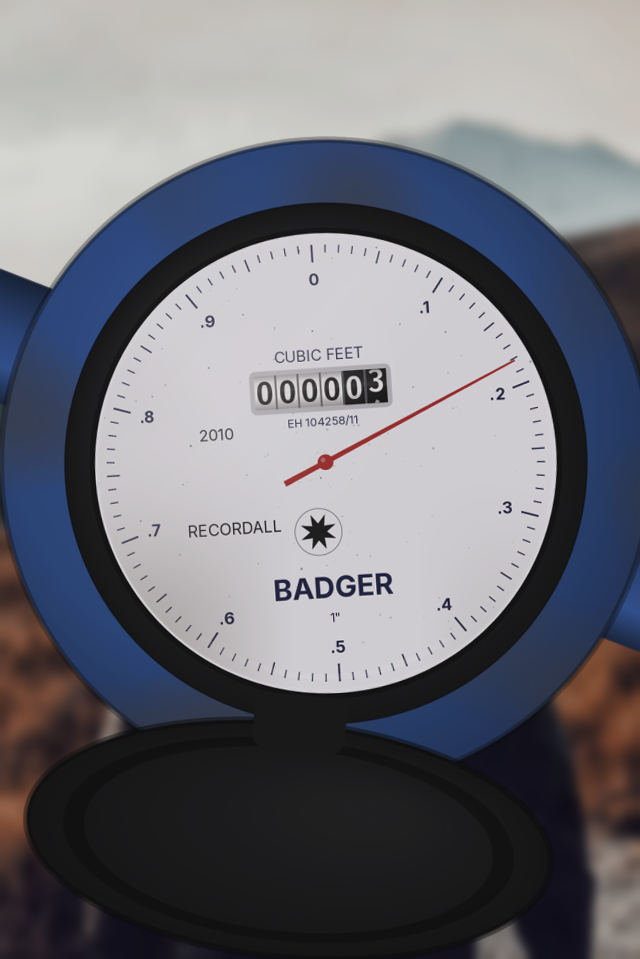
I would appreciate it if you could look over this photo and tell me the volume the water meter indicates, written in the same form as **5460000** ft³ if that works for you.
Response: **3.18** ft³
